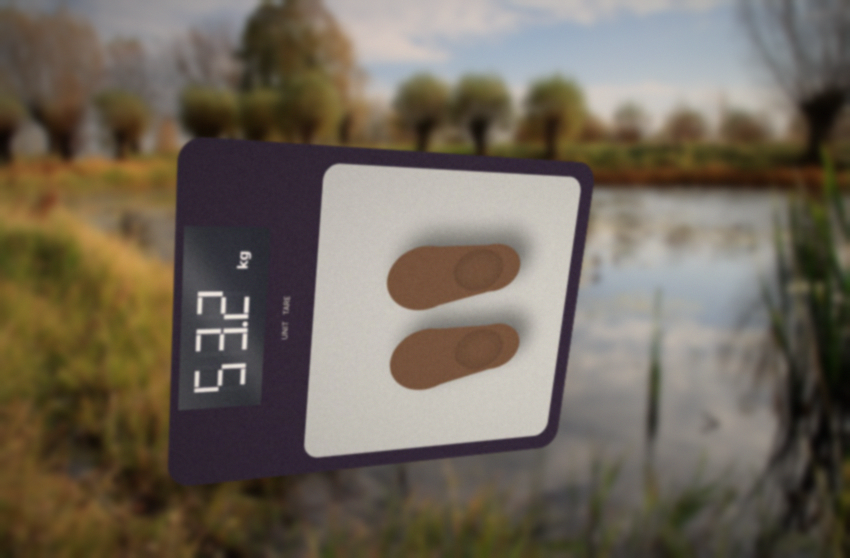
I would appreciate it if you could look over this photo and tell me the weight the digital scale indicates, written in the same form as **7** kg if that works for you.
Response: **53.2** kg
